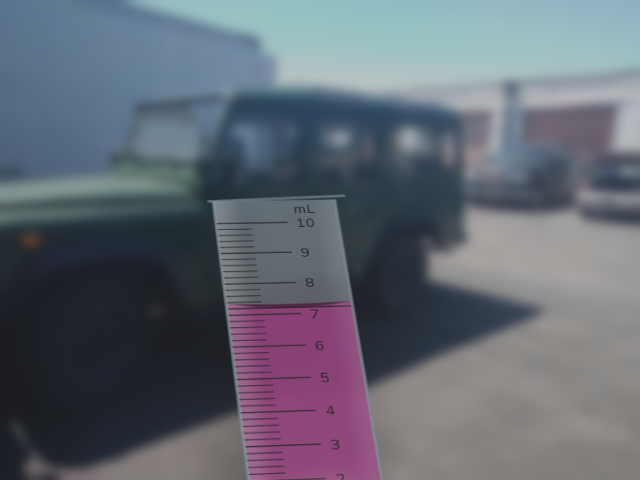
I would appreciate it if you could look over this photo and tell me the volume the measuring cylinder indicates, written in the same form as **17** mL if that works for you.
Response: **7.2** mL
